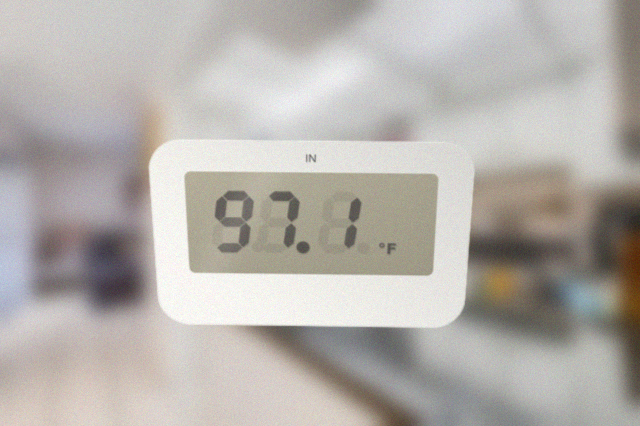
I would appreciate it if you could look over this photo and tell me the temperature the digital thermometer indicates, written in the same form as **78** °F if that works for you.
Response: **97.1** °F
